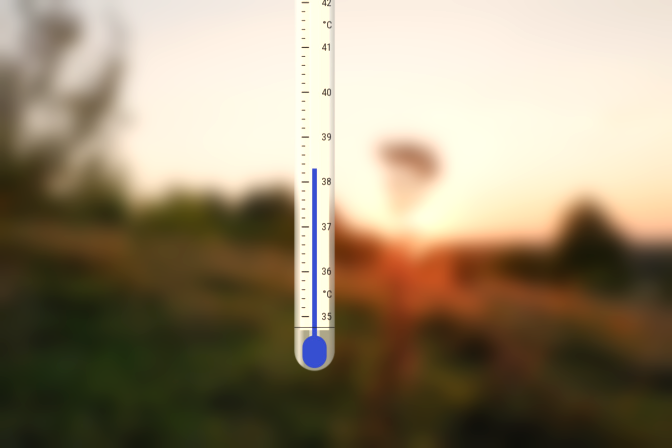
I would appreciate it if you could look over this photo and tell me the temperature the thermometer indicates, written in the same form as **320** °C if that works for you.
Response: **38.3** °C
